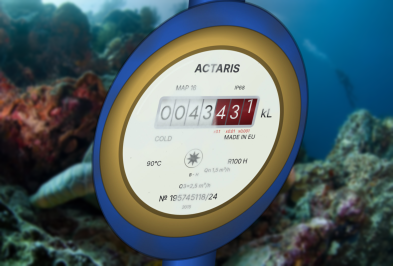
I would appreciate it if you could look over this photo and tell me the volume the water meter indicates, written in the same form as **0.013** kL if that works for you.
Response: **43.431** kL
